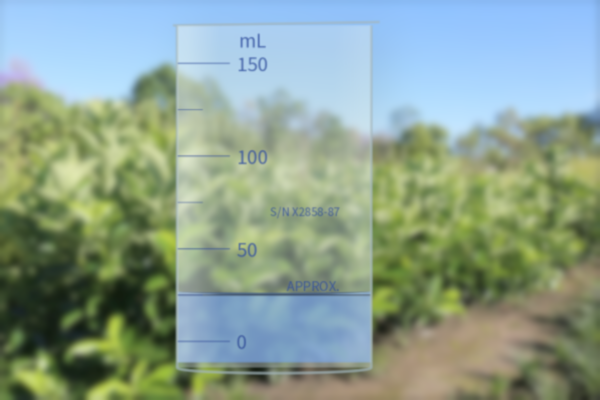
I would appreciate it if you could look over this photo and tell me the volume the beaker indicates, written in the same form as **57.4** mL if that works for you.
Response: **25** mL
